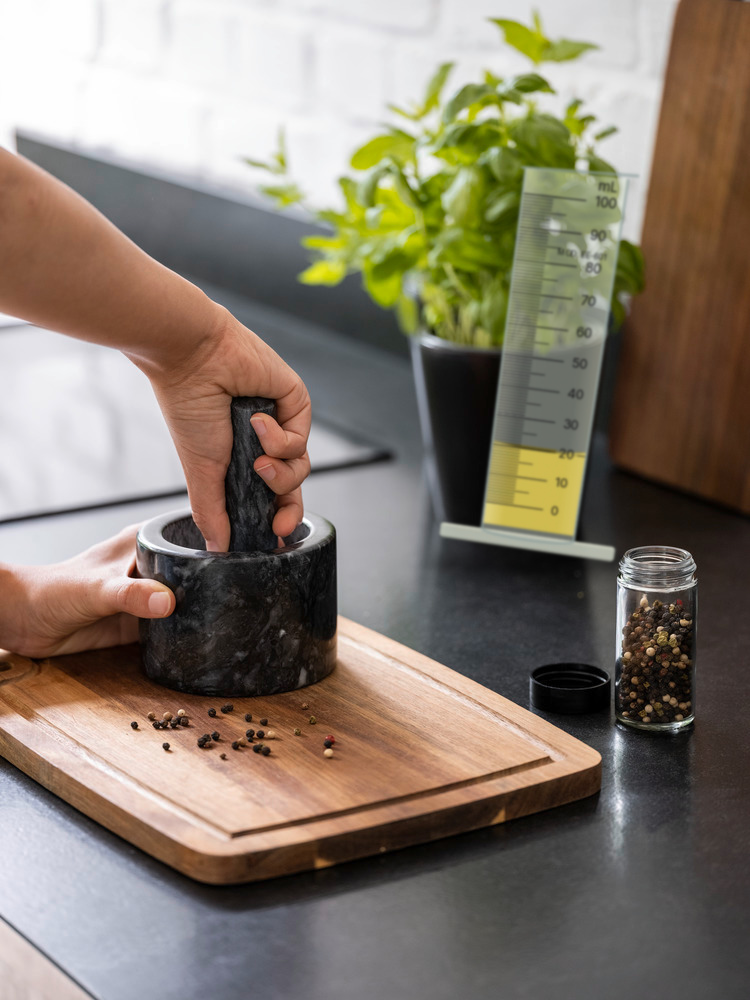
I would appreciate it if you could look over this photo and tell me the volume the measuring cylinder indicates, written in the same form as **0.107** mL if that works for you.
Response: **20** mL
